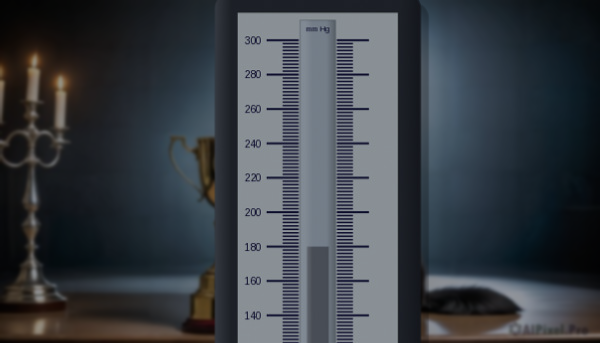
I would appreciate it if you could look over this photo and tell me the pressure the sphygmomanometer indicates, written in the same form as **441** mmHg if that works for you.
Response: **180** mmHg
